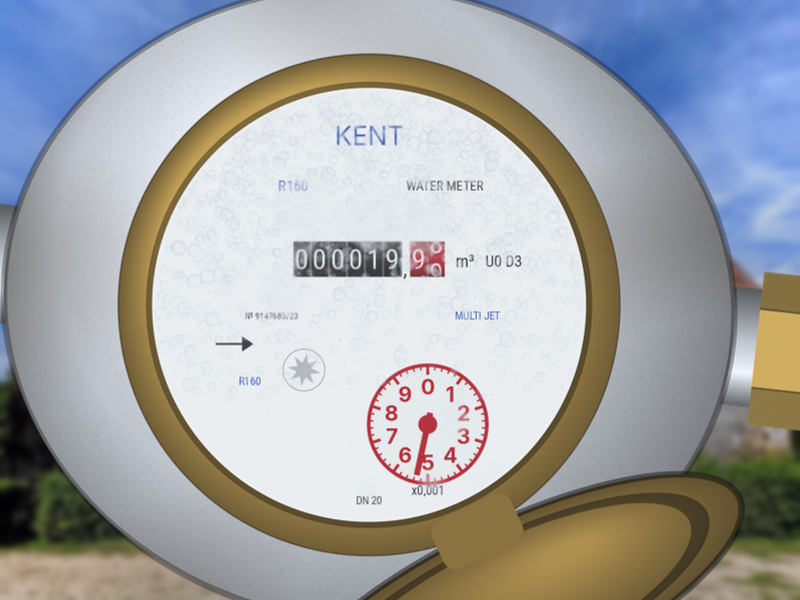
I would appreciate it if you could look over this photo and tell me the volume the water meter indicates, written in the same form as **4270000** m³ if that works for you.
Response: **19.985** m³
